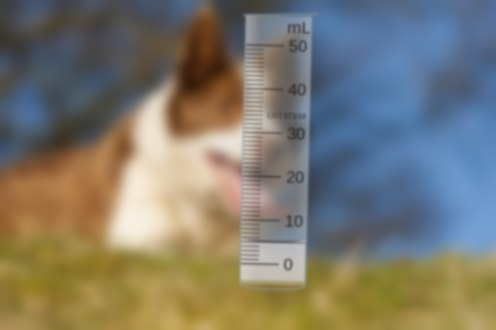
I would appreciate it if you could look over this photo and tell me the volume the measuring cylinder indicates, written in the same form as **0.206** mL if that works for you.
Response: **5** mL
